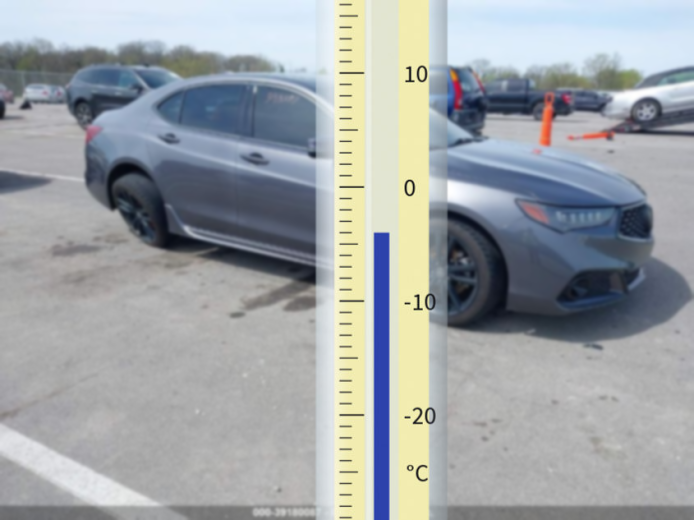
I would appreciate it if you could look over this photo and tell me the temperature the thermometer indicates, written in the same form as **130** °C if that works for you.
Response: **-4** °C
